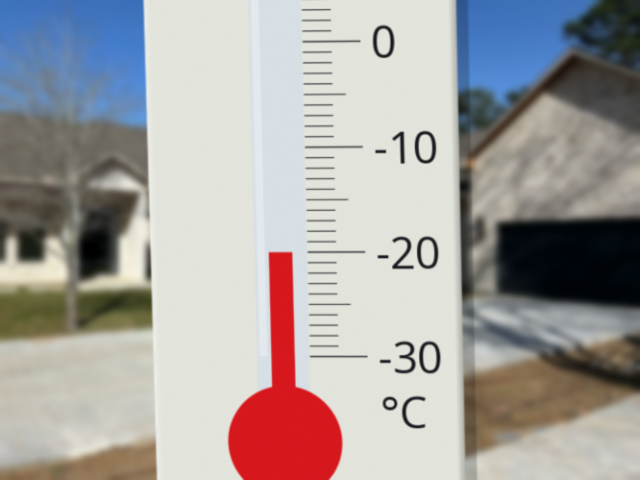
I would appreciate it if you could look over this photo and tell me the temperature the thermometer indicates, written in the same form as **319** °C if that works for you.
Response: **-20** °C
